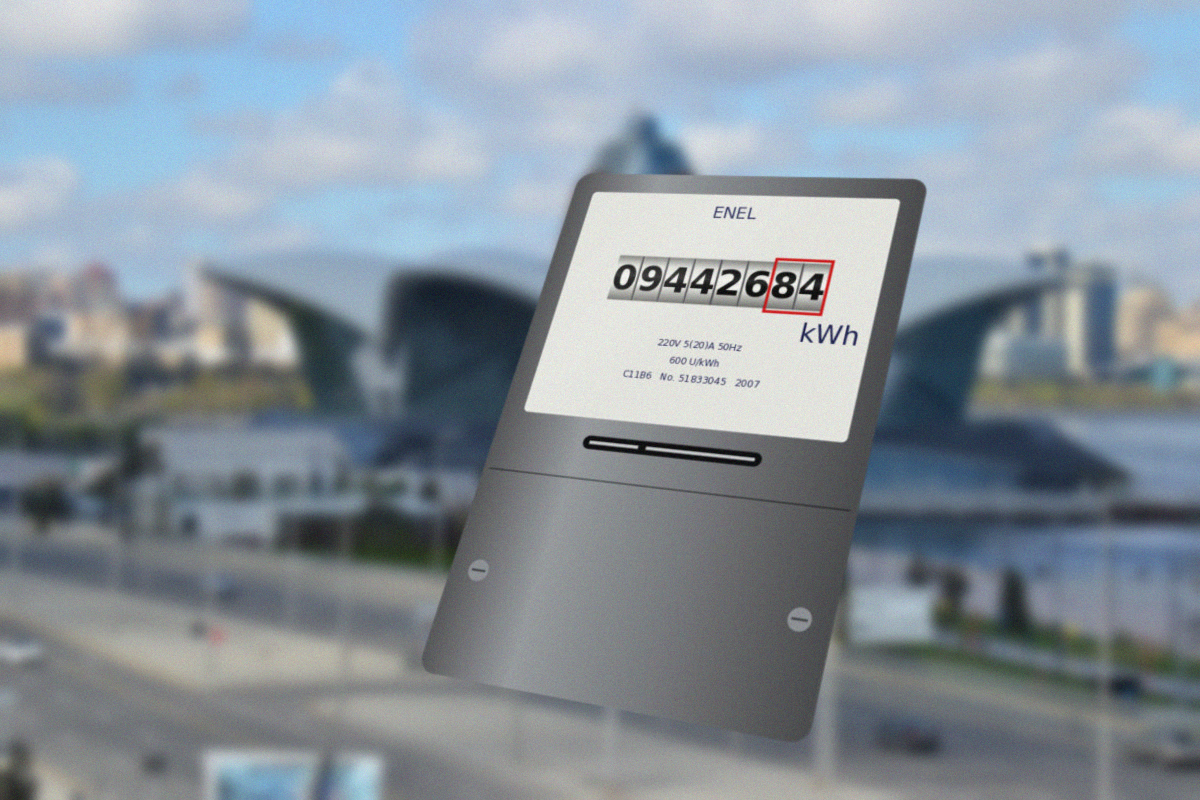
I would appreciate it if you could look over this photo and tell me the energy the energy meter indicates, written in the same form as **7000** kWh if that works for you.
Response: **94426.84** kWh
